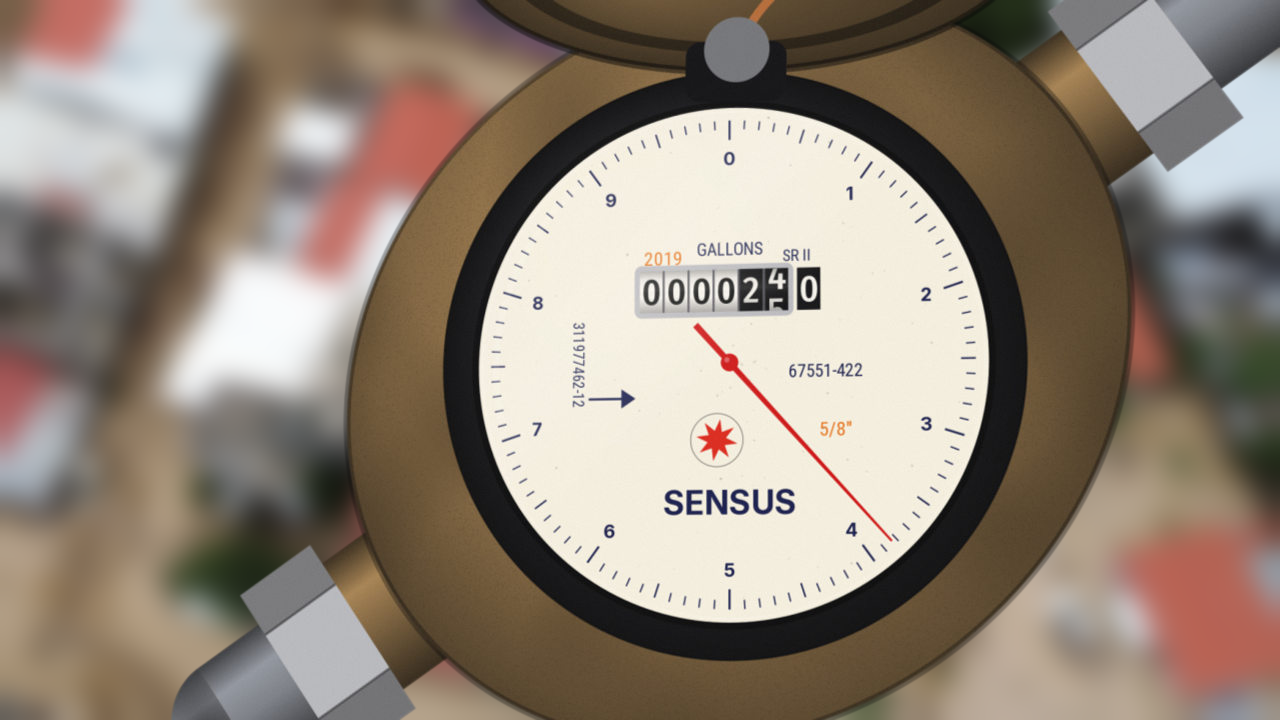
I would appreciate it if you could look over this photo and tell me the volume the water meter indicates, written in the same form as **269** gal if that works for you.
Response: **243.8** gal
